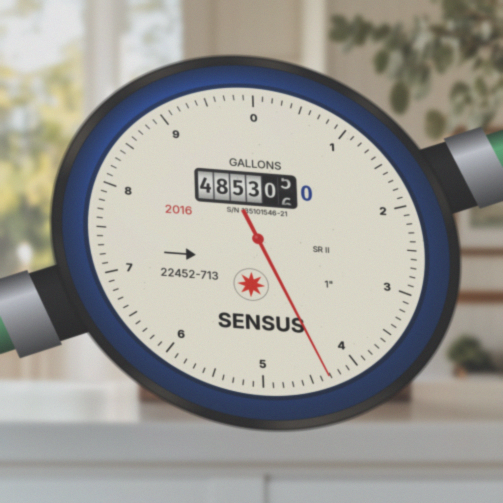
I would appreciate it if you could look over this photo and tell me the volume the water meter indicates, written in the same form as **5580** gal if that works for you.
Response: **4853054.3** gal
